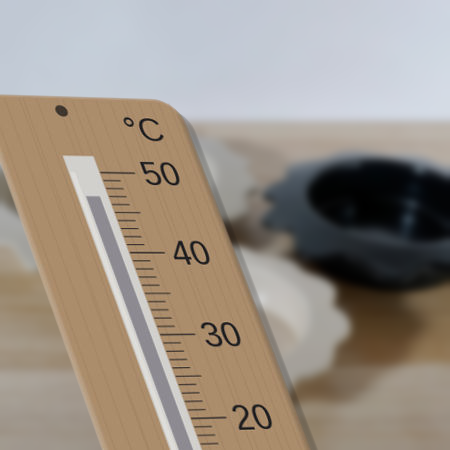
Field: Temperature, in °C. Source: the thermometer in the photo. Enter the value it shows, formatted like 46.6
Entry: 47
